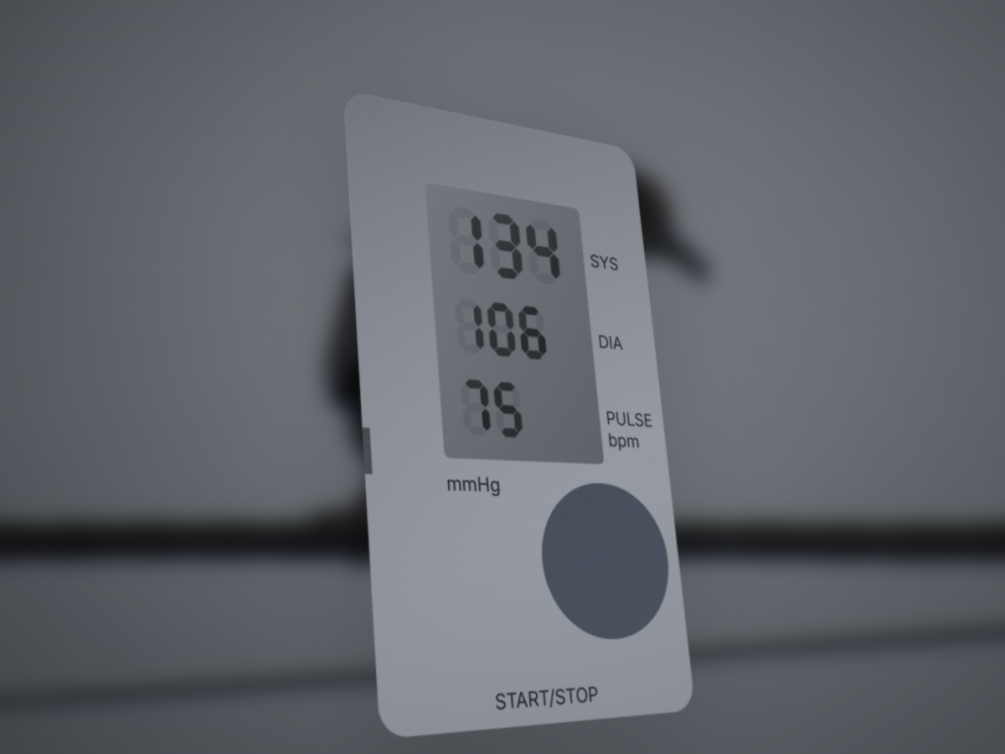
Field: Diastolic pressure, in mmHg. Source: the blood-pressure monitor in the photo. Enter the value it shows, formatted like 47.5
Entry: 106
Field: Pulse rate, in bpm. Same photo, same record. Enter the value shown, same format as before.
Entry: 75
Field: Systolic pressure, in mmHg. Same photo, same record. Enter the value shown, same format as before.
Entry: 134
